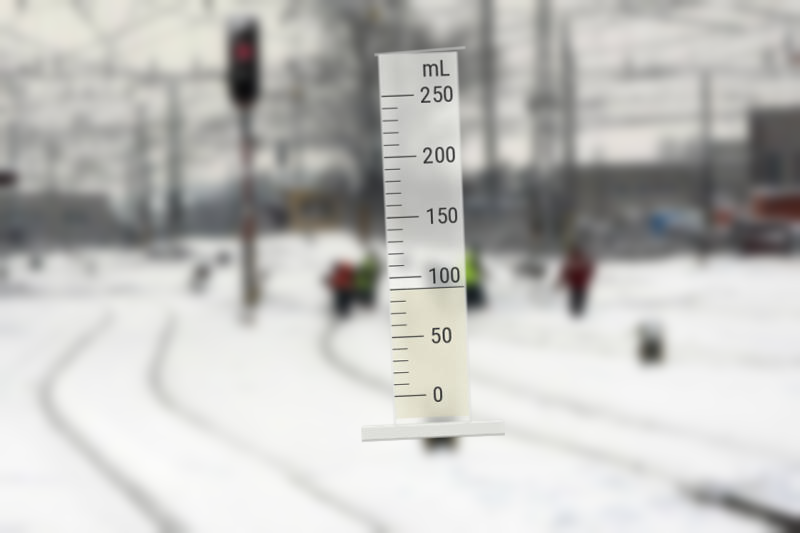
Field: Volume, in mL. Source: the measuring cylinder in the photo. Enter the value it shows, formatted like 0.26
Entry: 90
